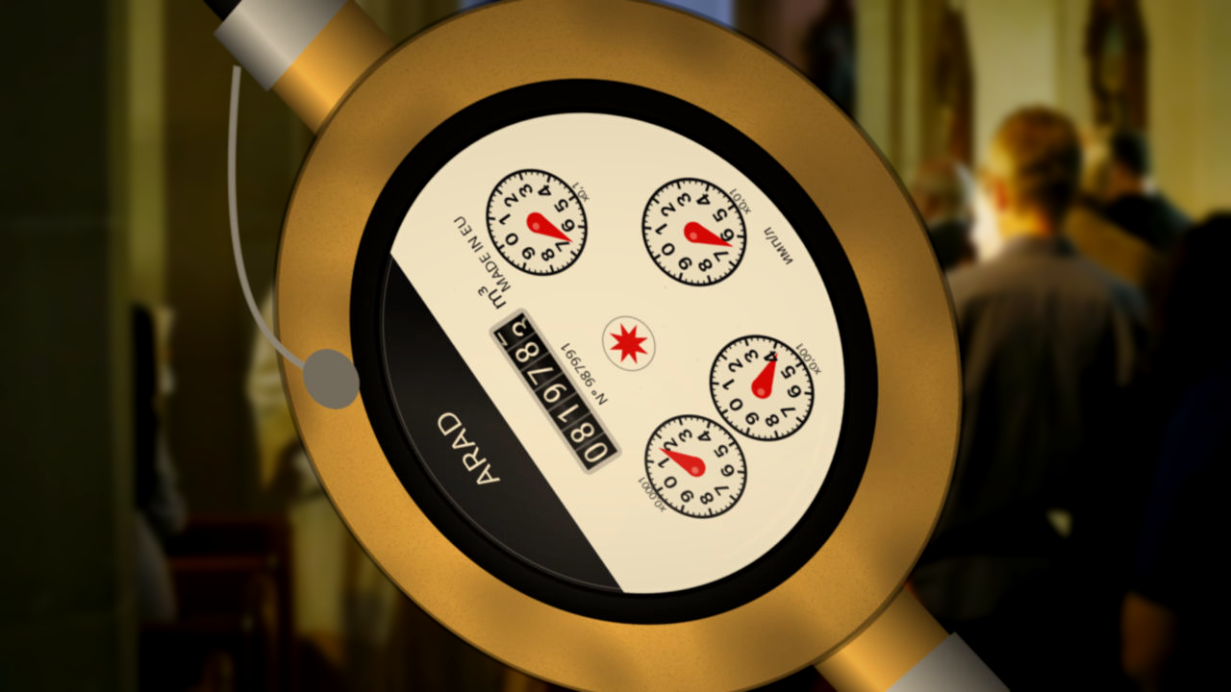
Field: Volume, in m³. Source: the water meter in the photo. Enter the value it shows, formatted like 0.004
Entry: 819782.6641
